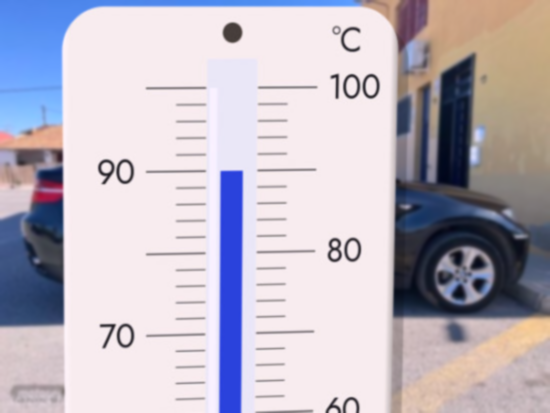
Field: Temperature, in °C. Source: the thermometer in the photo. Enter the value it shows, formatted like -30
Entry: 90
